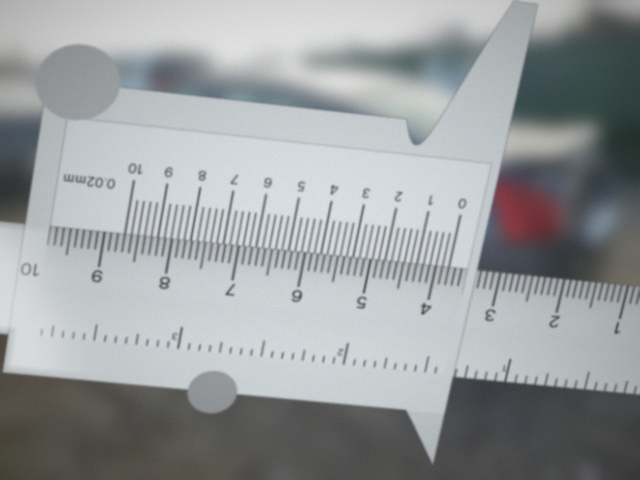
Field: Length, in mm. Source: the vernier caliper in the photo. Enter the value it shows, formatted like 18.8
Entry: 38.0
